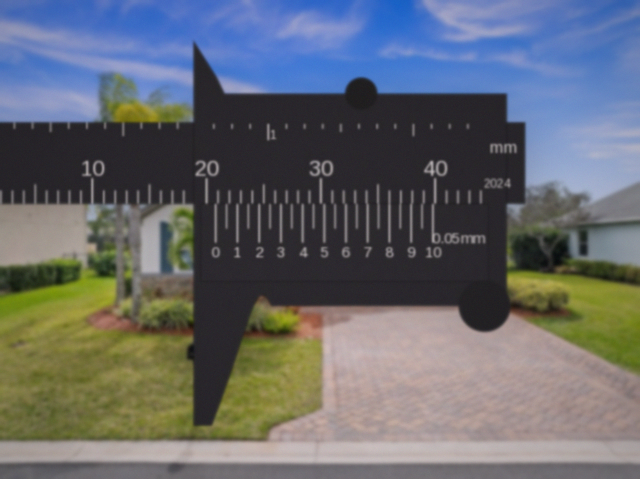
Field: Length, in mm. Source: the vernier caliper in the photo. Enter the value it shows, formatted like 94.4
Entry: 20.8
